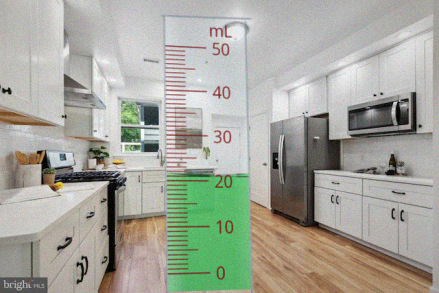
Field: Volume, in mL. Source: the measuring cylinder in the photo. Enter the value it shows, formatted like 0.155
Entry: 21
